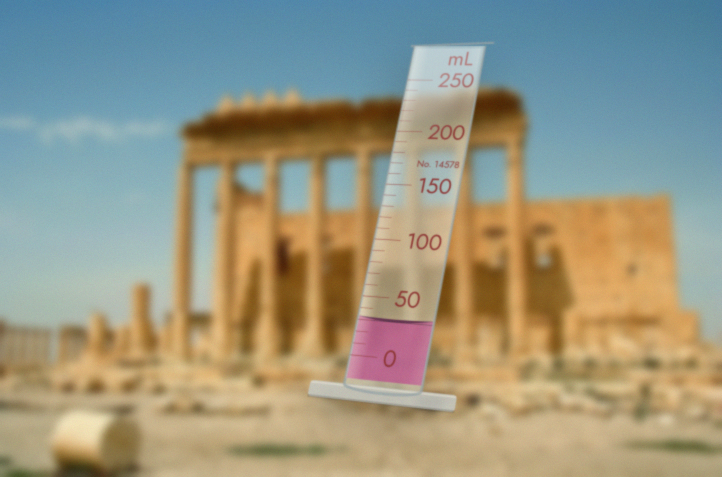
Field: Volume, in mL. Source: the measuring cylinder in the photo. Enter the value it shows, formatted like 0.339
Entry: 30
